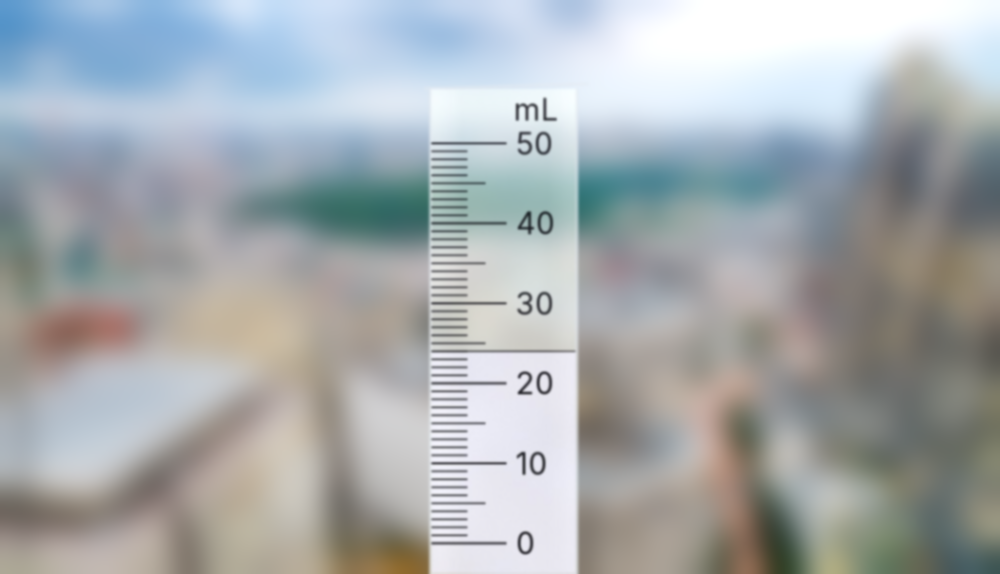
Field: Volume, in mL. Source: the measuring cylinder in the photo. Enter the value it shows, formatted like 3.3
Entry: 24
